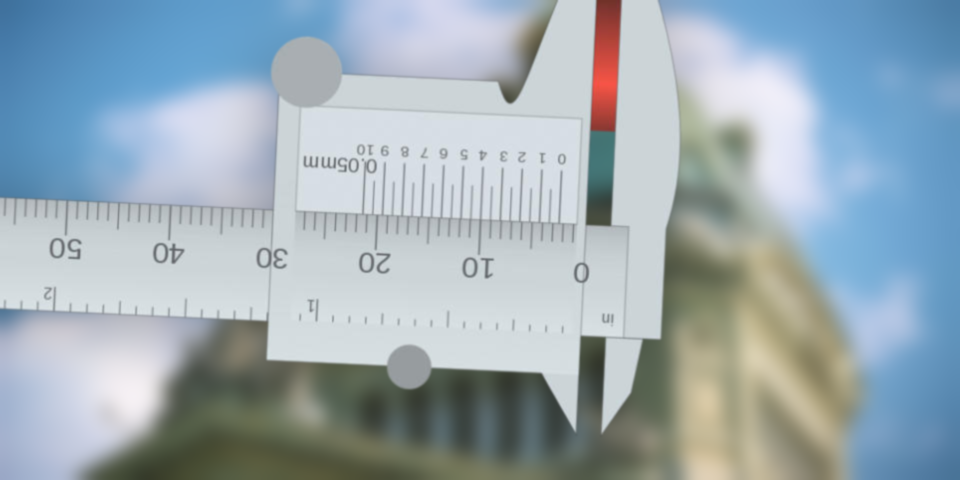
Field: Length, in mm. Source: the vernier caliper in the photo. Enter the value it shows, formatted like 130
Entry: 2.4
